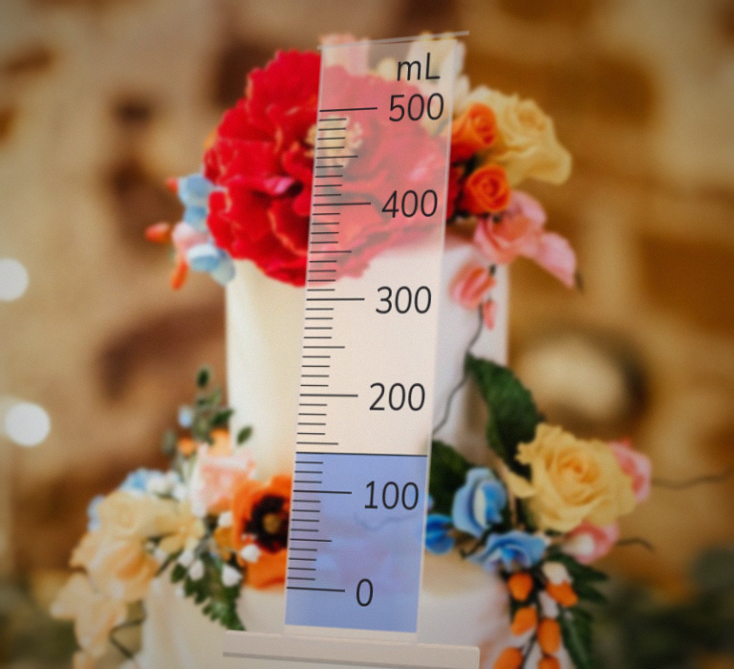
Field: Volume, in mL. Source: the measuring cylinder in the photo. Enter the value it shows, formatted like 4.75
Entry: 140
